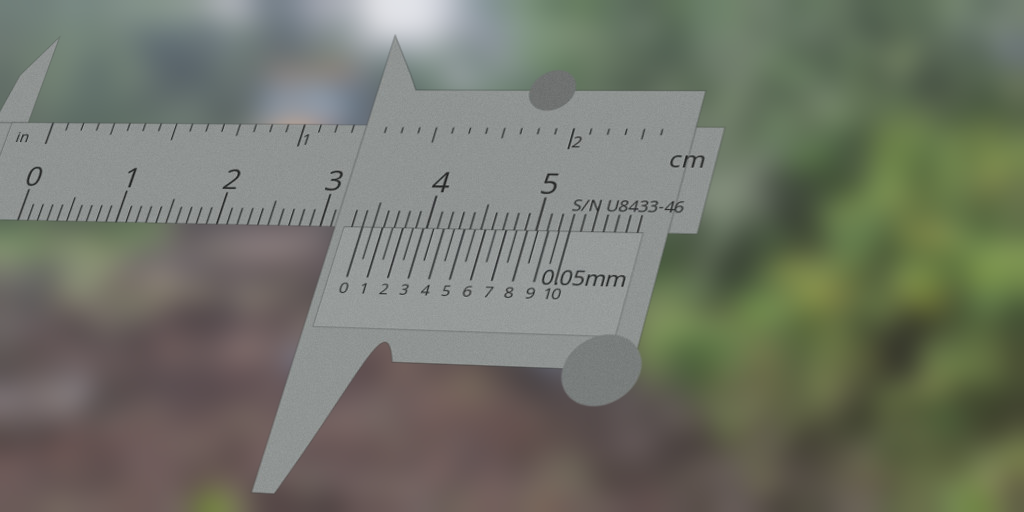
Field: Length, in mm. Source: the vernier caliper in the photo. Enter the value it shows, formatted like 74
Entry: 34.0
